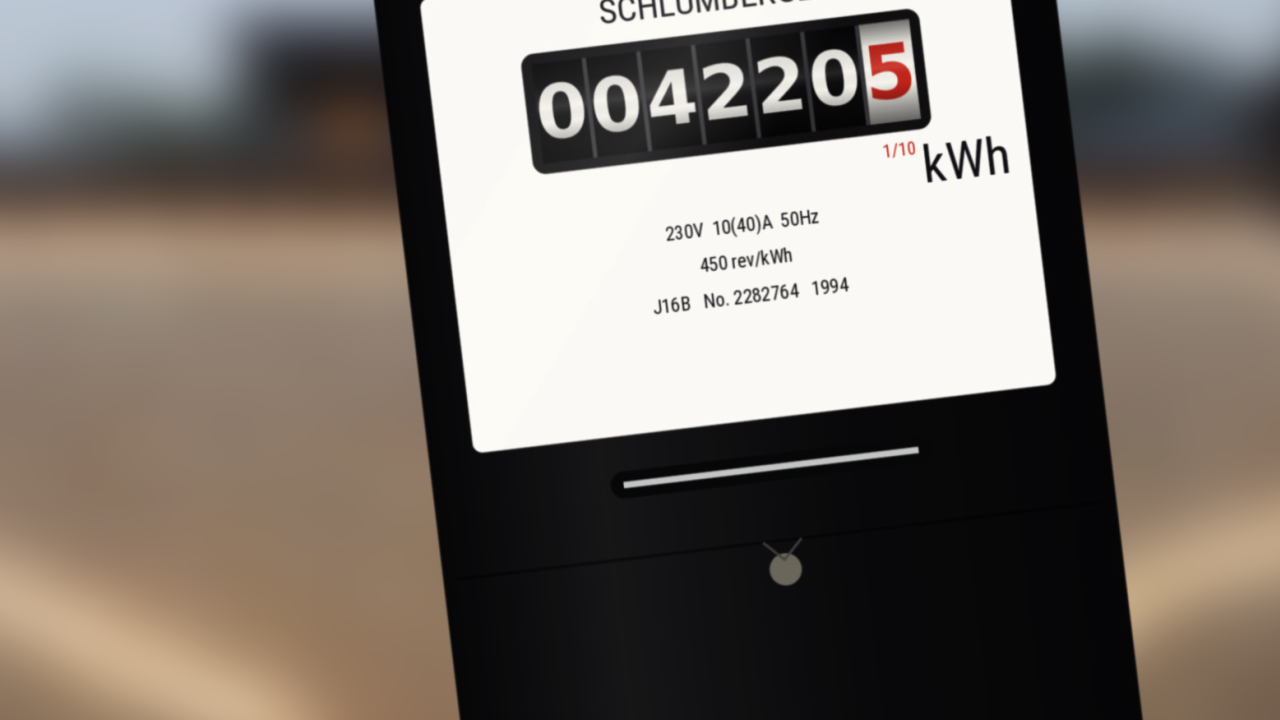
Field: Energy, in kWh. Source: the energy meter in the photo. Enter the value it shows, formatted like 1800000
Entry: 4220.5
